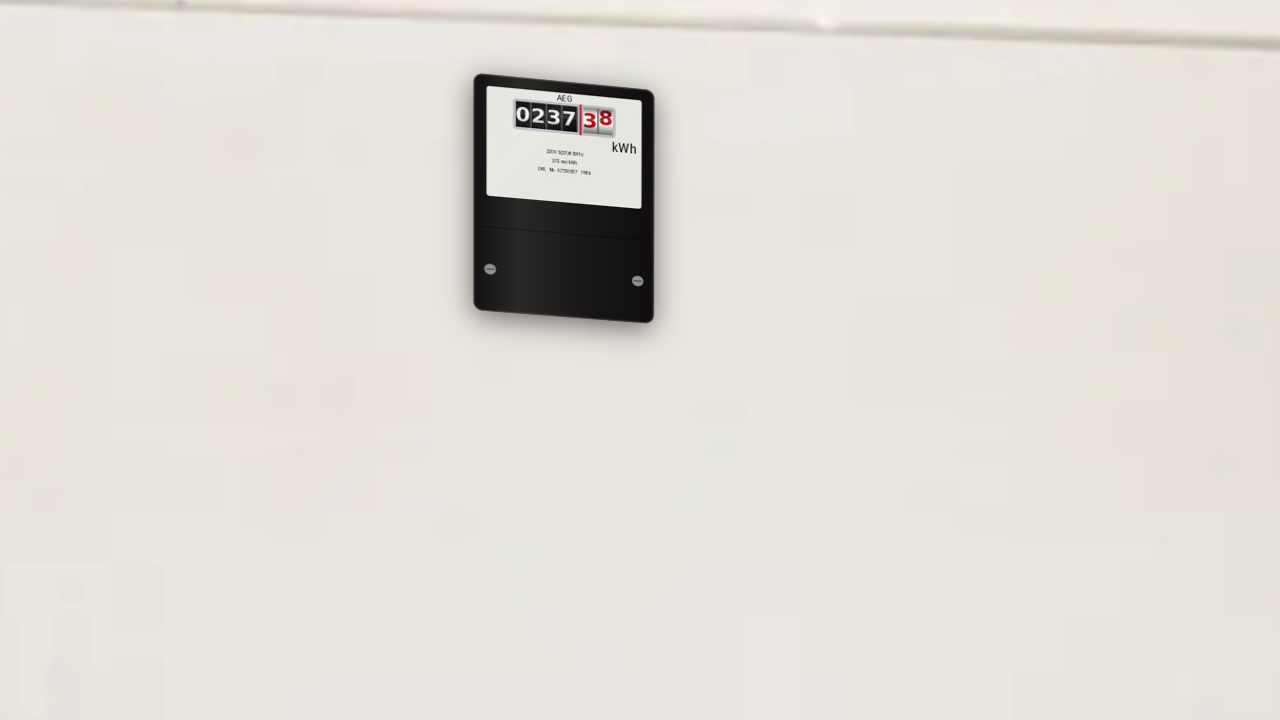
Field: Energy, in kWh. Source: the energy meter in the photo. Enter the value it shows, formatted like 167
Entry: 237.38
